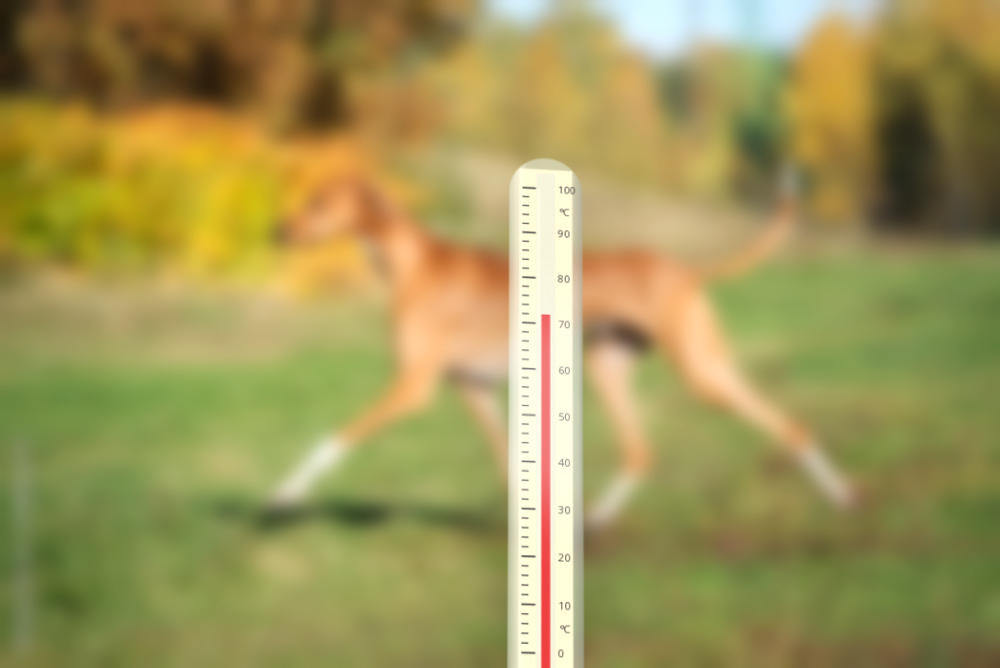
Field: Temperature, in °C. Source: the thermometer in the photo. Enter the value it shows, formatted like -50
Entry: 72
